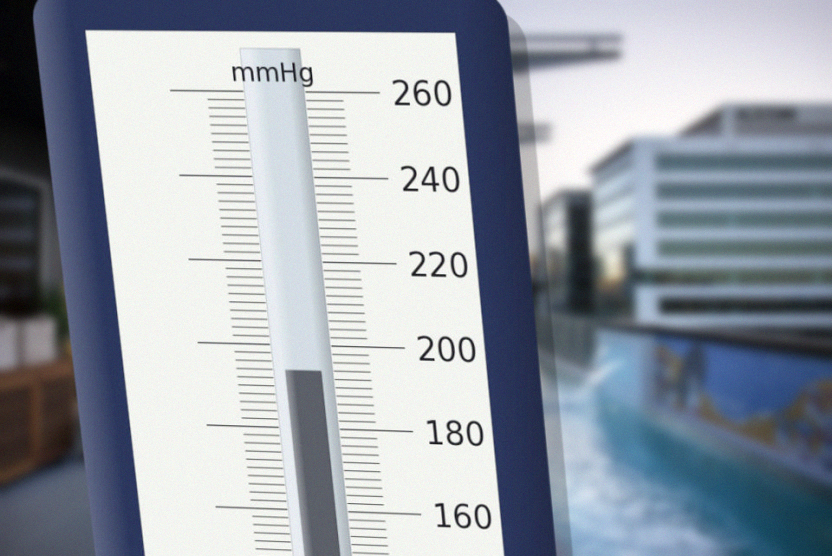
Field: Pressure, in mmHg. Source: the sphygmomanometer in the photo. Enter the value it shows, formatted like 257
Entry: 194
